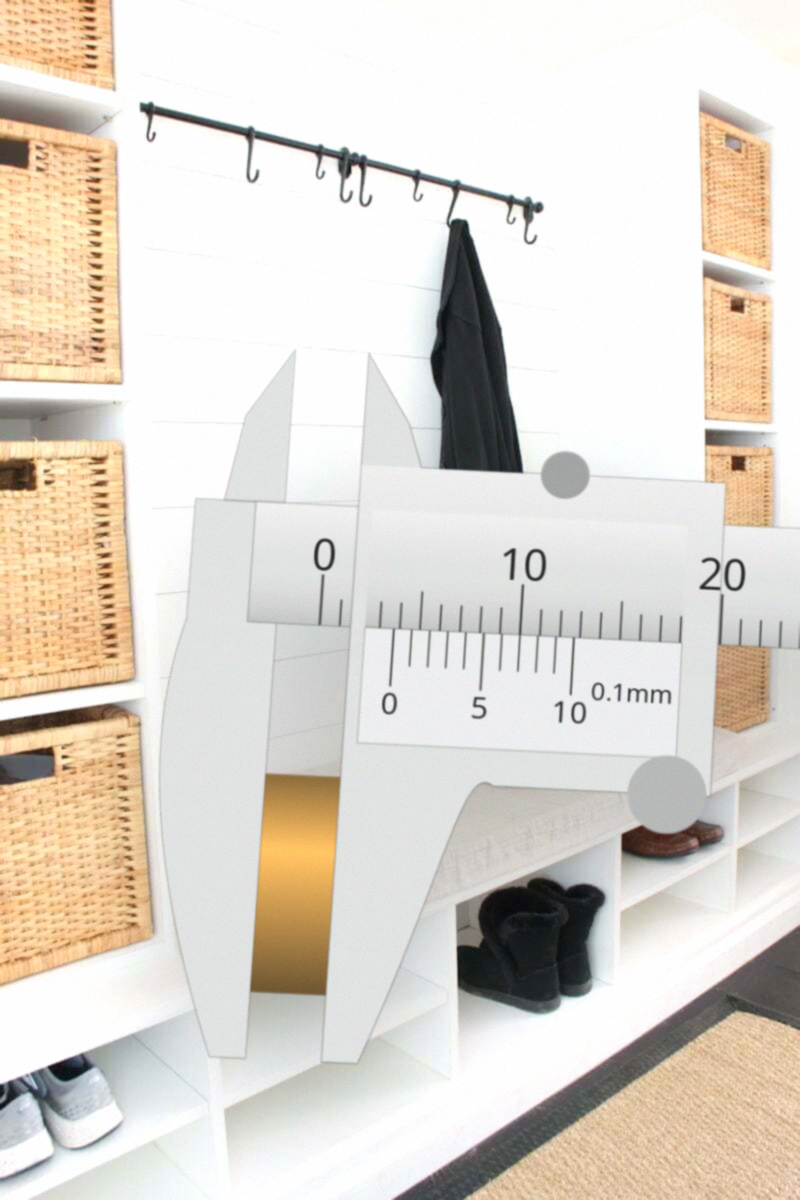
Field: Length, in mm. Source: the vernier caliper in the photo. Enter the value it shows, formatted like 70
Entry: 3.7
